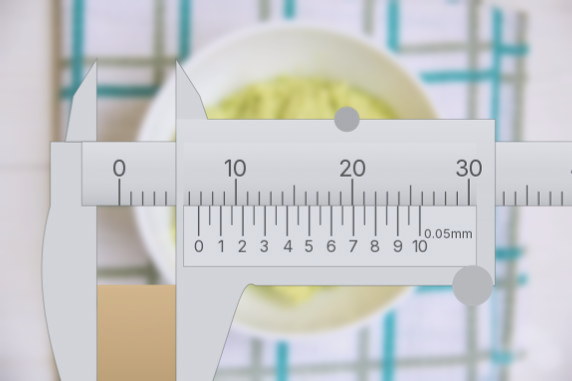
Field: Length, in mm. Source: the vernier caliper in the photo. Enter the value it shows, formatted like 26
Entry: 6.8
